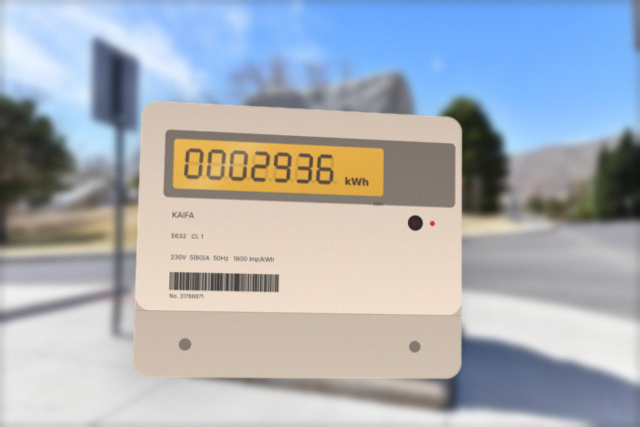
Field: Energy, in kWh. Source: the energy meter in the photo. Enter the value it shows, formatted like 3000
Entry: 2936
